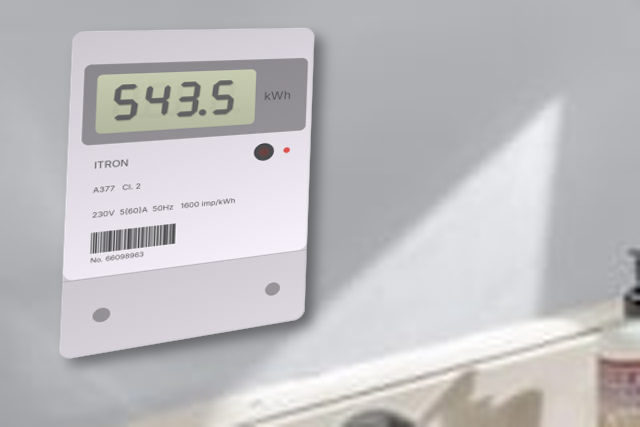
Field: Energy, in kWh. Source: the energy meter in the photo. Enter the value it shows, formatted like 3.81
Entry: 543.5
